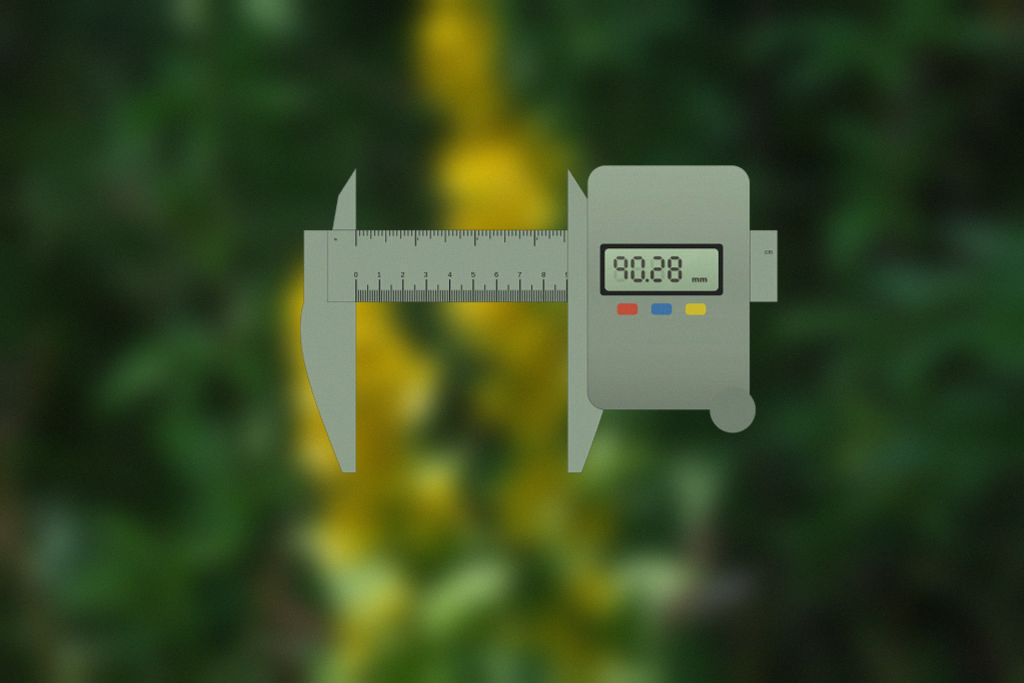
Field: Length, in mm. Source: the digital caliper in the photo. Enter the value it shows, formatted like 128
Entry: 90.28
